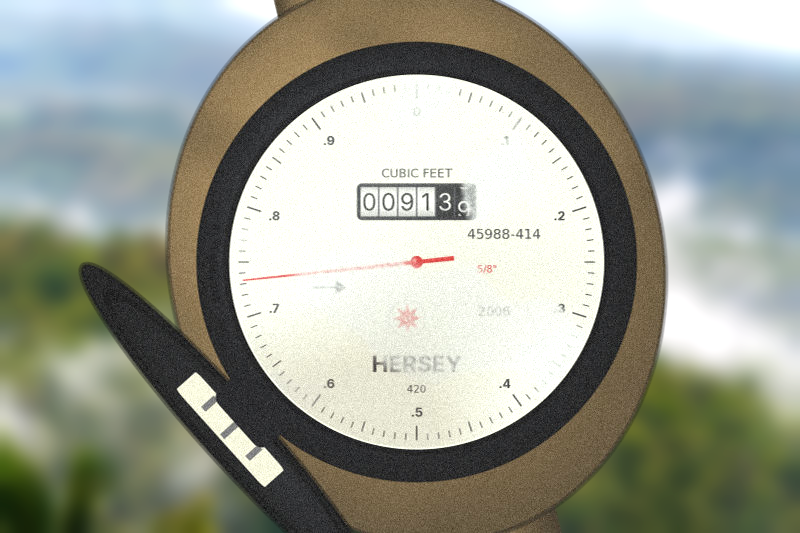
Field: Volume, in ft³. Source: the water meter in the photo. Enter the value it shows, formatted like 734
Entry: 9138.73
